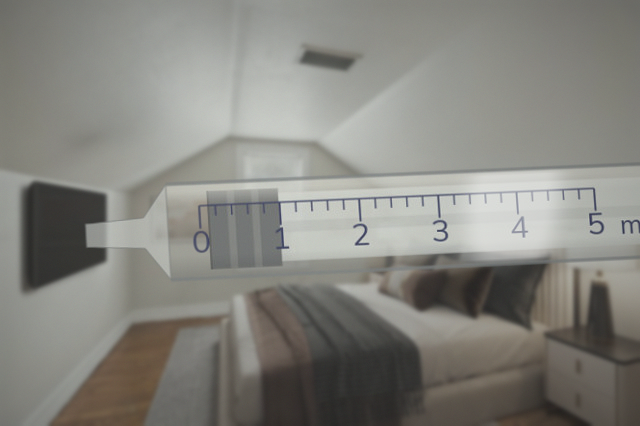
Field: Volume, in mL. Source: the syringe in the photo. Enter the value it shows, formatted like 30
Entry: 0.1
